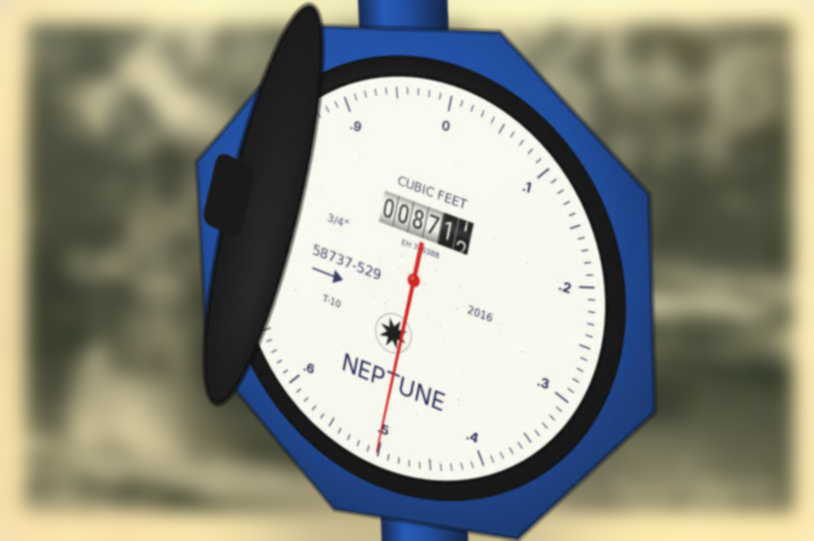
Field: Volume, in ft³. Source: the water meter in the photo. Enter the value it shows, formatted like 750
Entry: 8711.50
